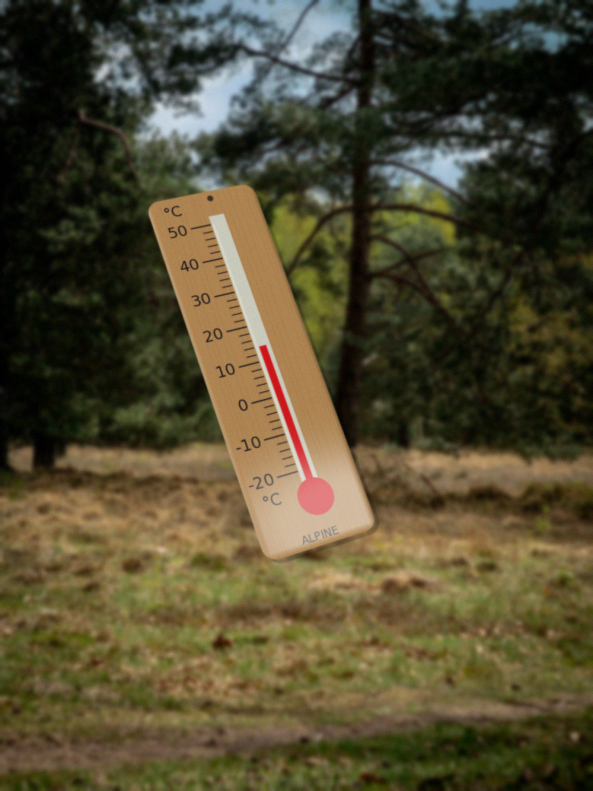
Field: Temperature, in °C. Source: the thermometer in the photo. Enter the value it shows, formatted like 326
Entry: 14
